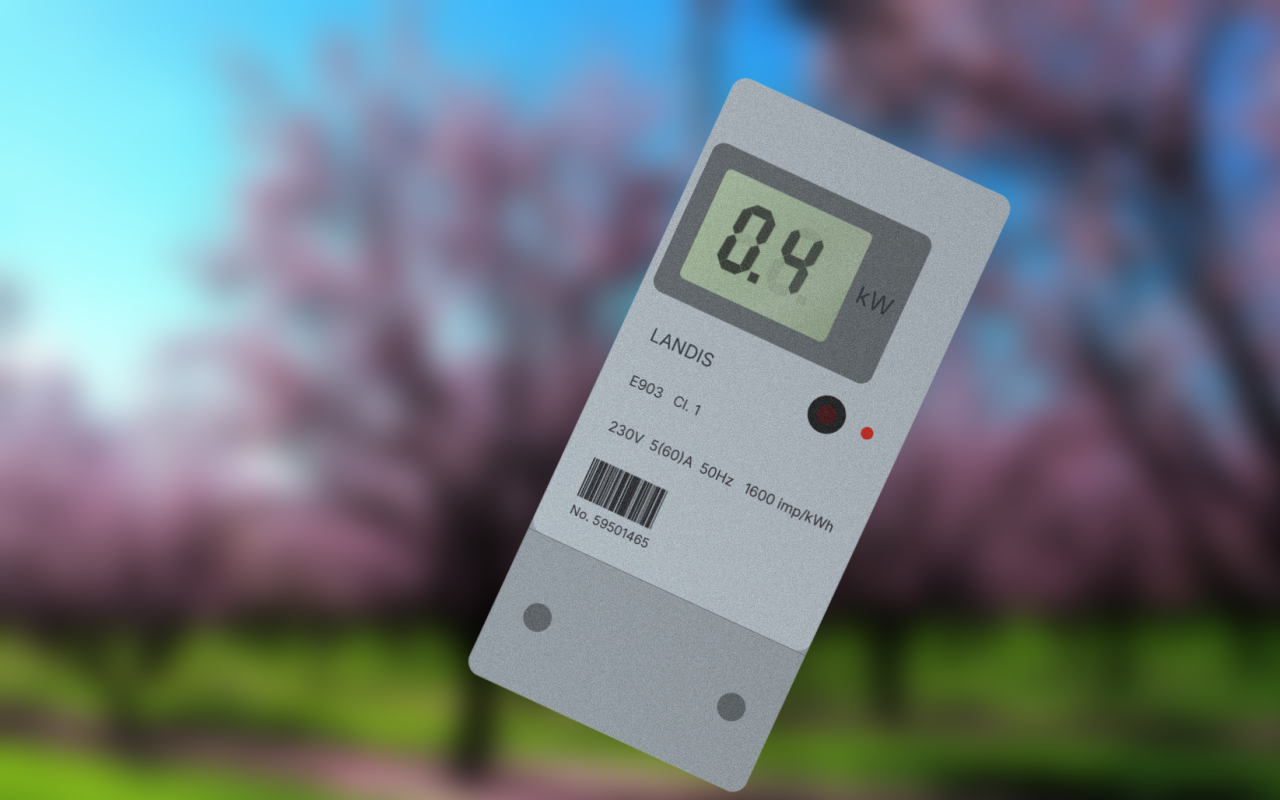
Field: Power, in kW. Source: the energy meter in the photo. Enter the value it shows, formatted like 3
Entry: 0.4
